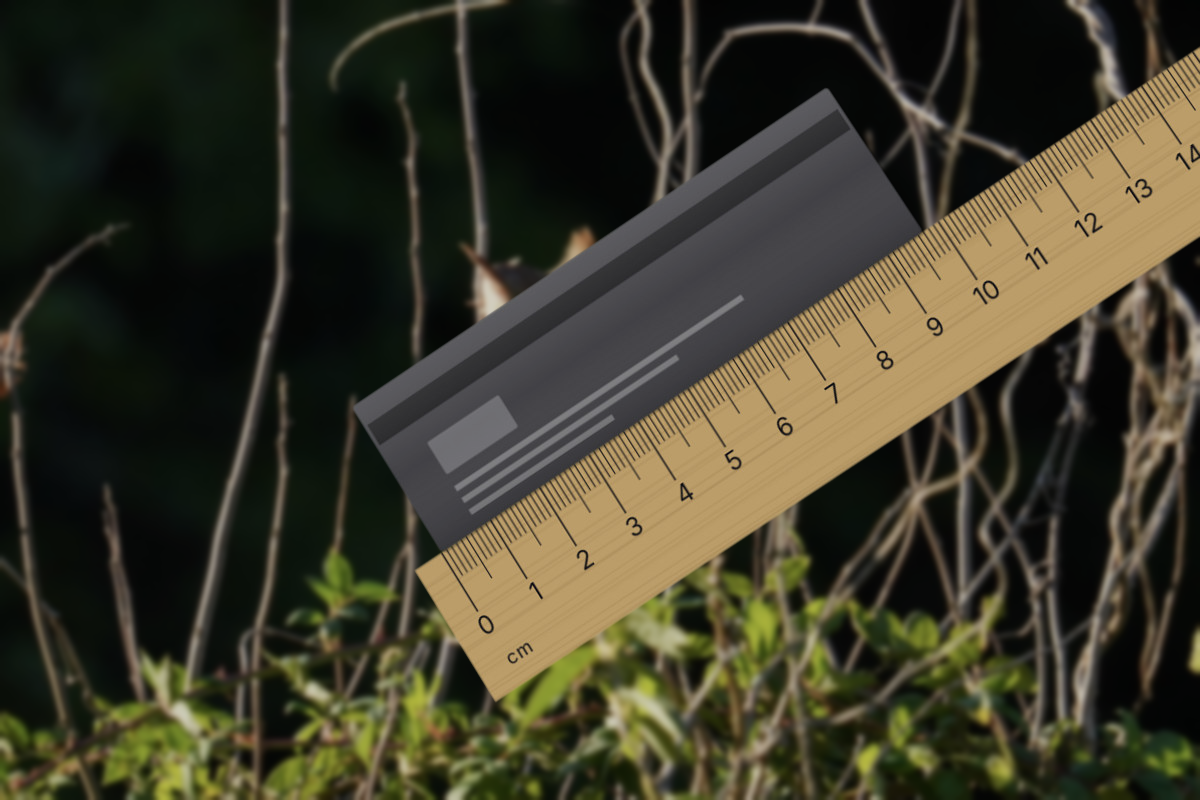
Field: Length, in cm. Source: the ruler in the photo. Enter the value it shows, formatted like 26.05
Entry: 9.7
